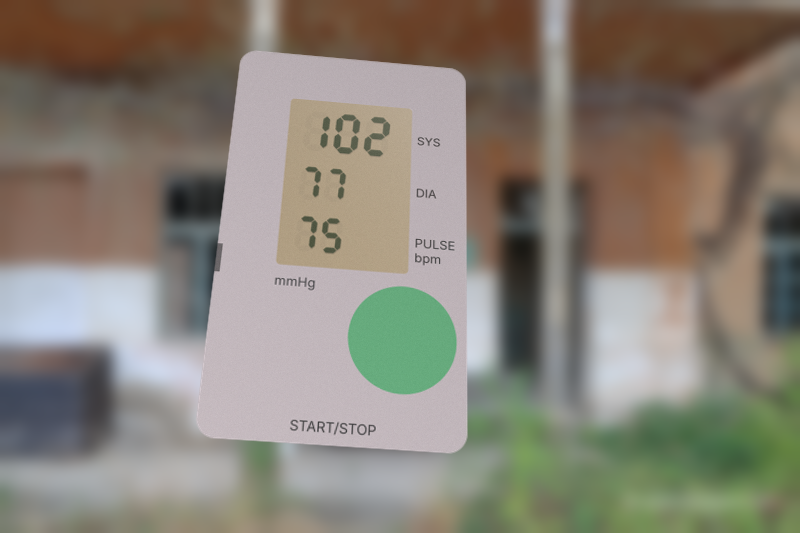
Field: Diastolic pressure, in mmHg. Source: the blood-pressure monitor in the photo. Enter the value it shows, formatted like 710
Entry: 77
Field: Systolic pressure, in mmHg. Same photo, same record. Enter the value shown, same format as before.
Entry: 102
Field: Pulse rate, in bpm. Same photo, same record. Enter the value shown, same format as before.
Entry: 75
